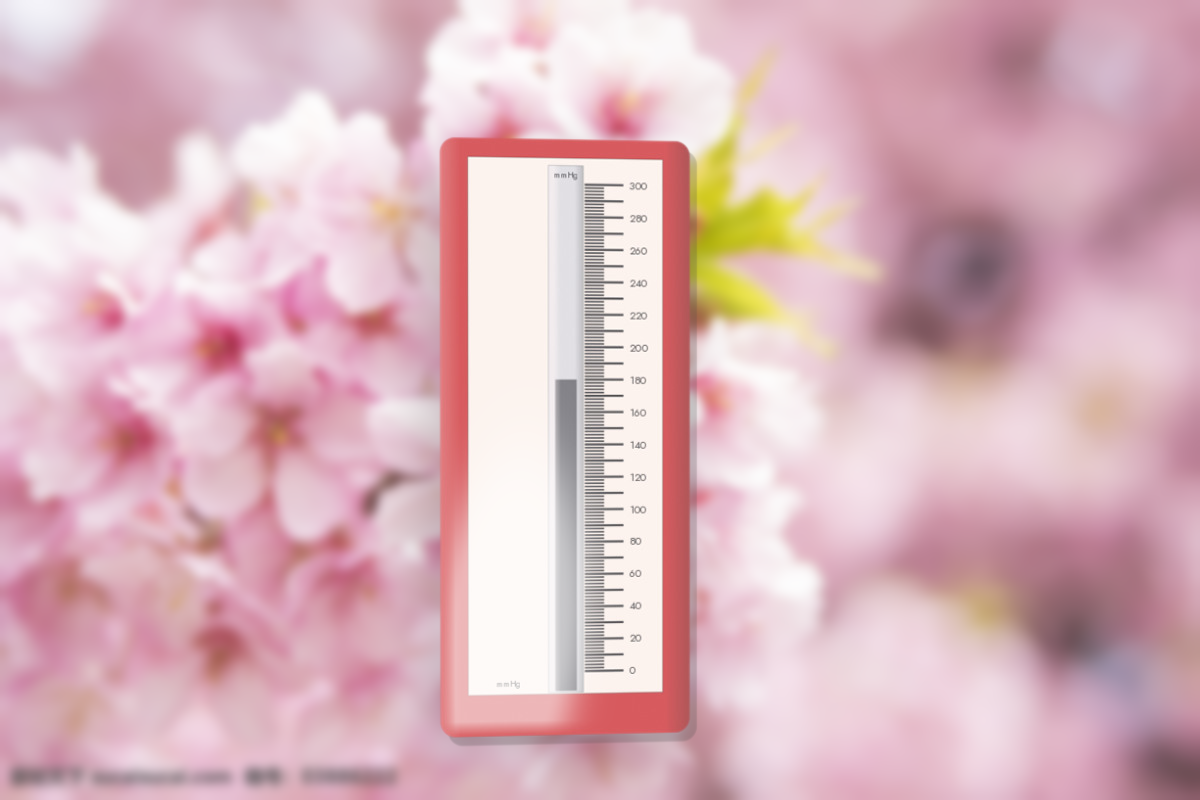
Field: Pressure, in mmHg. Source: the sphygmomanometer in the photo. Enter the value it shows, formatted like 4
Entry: 180
